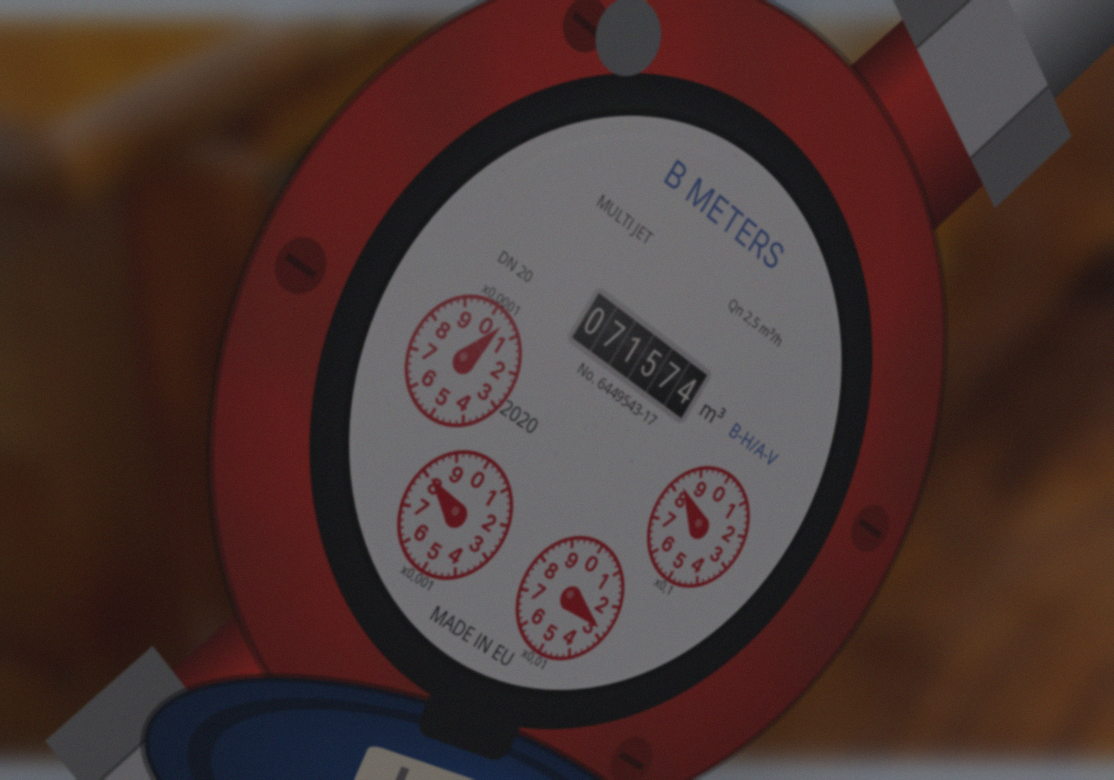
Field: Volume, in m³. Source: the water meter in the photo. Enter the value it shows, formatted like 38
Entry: 71574.8280
